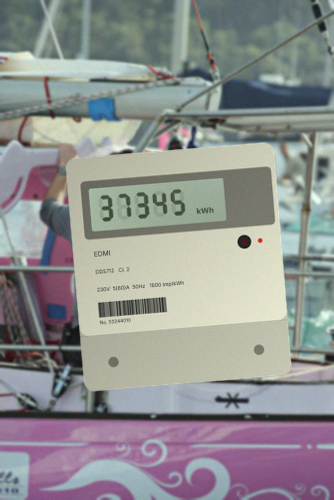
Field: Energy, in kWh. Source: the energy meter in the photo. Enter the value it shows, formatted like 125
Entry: 37345
